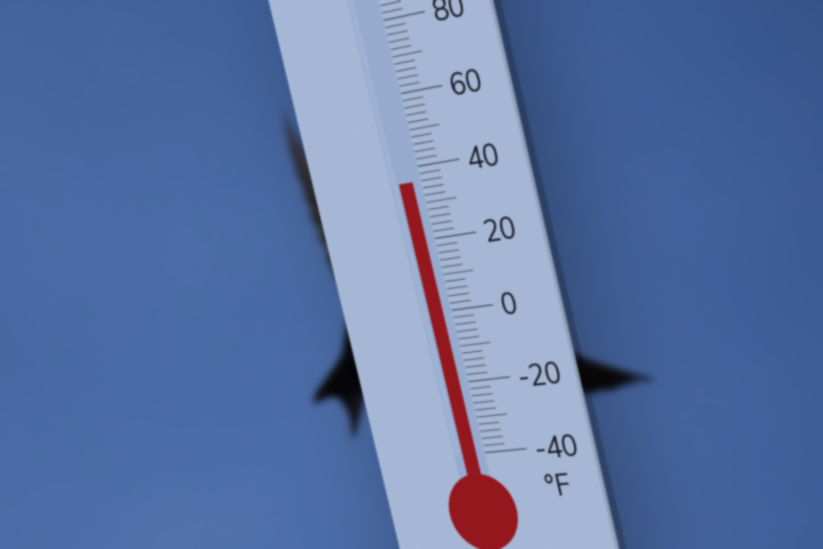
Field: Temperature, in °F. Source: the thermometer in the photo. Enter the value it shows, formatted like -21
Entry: 36
